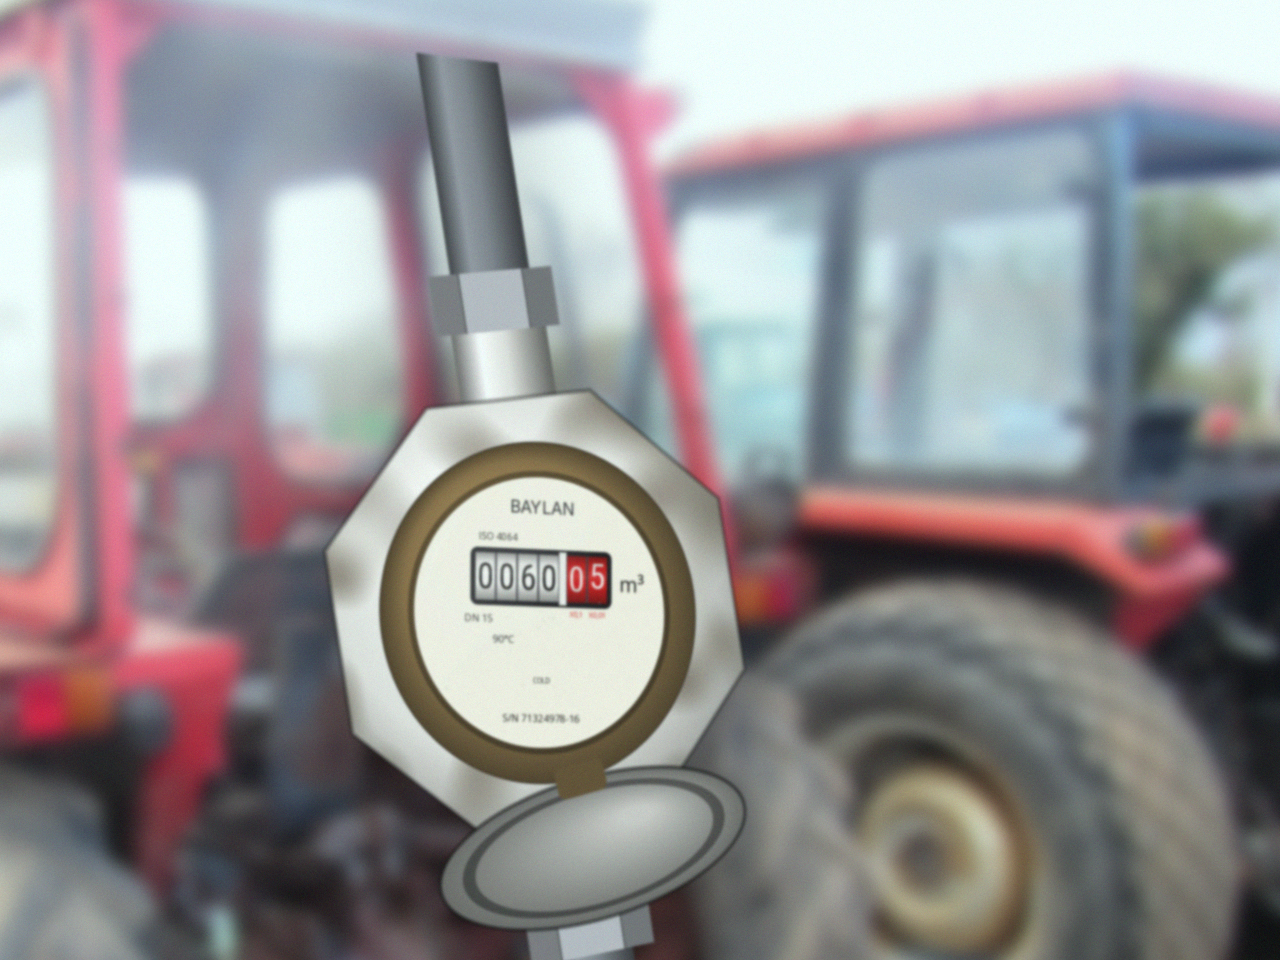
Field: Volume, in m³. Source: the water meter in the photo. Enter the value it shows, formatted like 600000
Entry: 60.05
